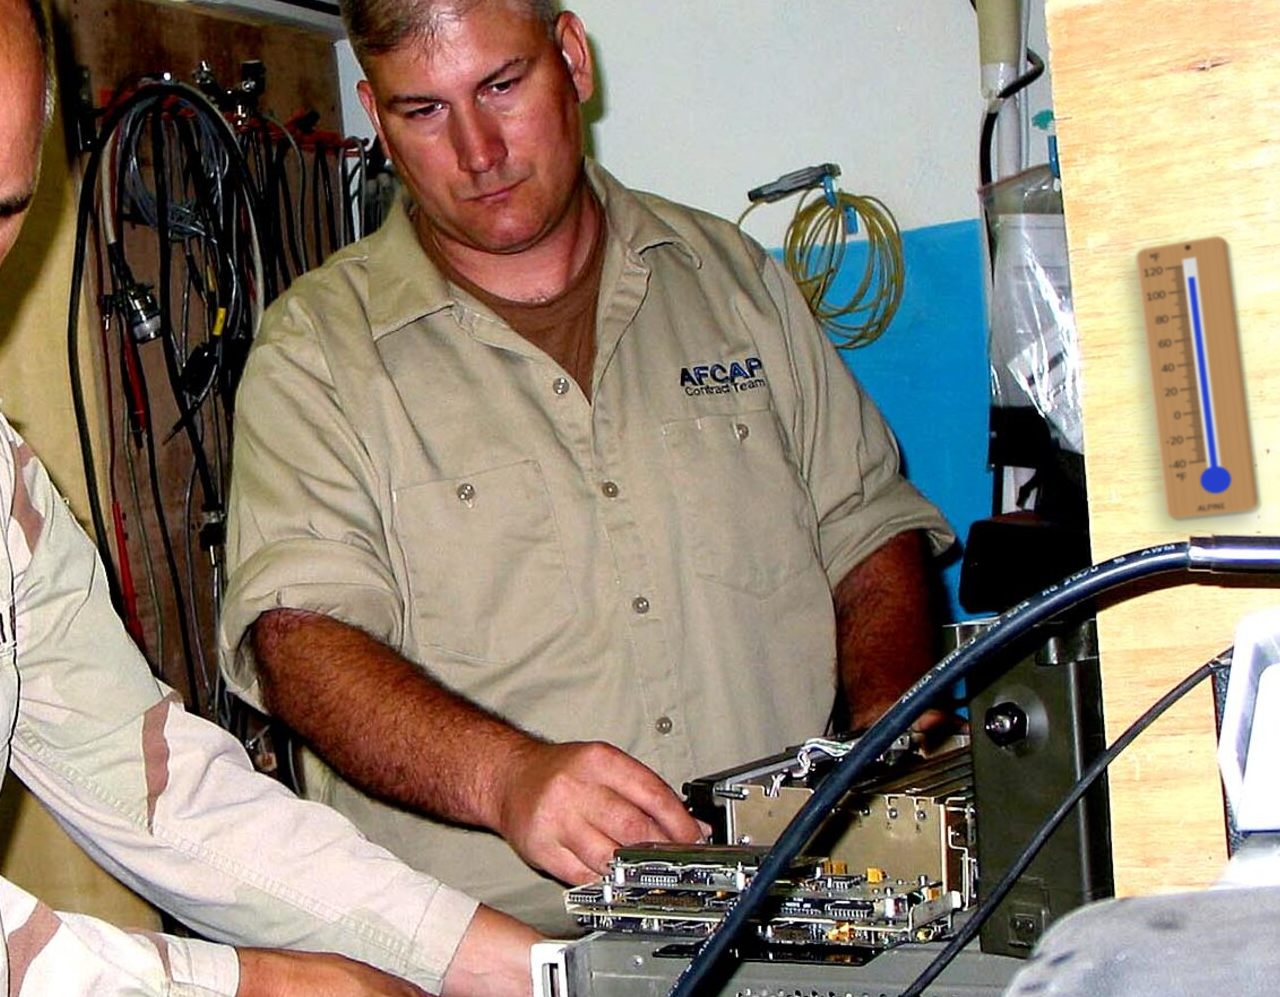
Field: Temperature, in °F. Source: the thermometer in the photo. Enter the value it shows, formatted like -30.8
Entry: 110
